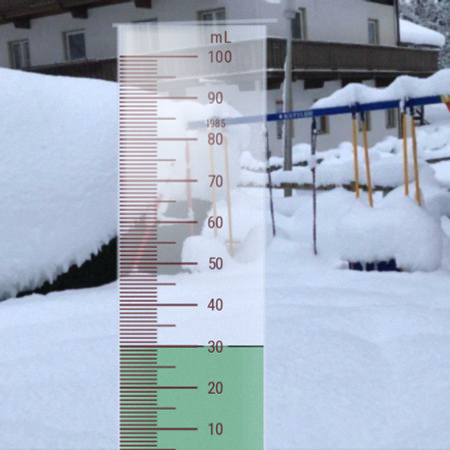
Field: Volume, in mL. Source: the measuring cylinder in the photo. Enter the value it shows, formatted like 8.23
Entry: 30
